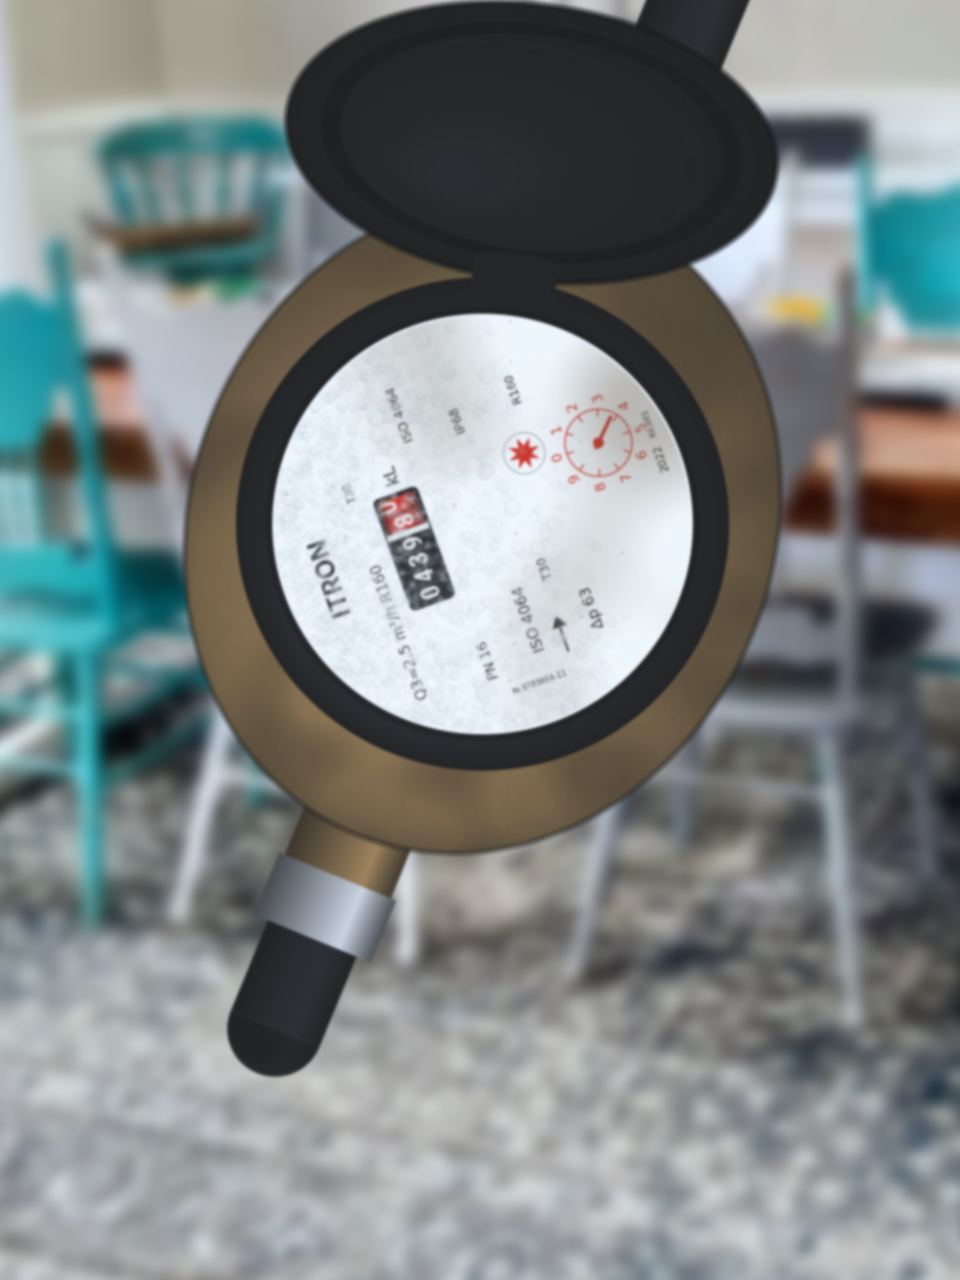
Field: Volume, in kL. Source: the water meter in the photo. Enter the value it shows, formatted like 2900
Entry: 439.803
